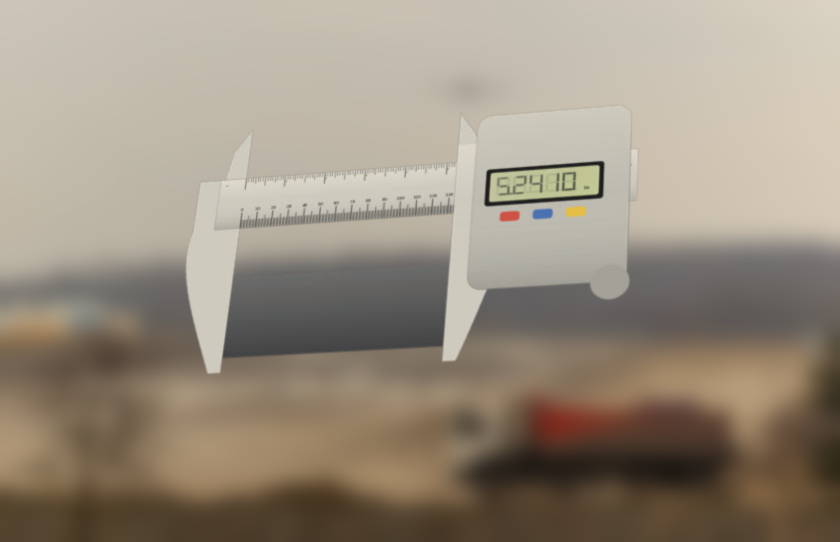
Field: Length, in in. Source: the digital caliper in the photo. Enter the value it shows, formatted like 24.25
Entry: 5.2410
